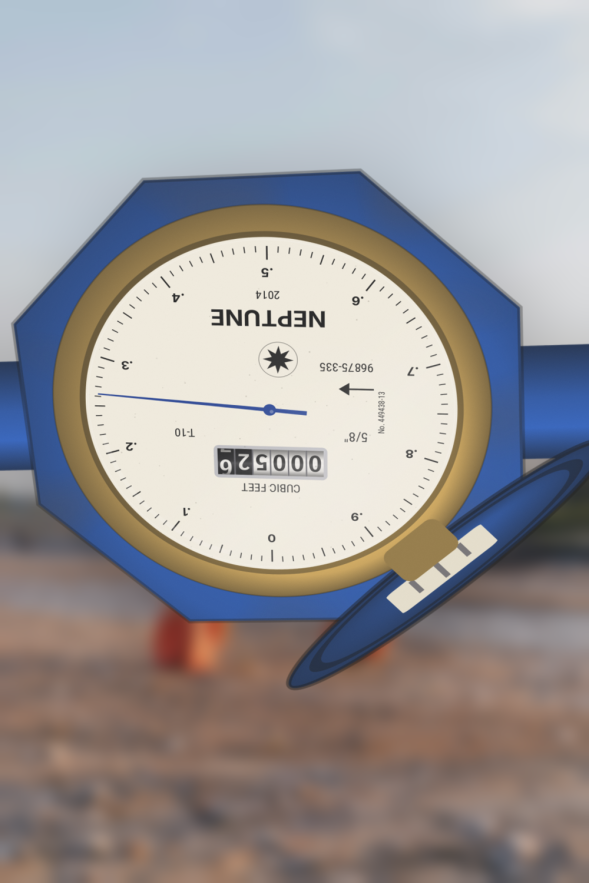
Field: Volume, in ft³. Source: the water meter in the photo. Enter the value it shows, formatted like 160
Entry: 526.26
